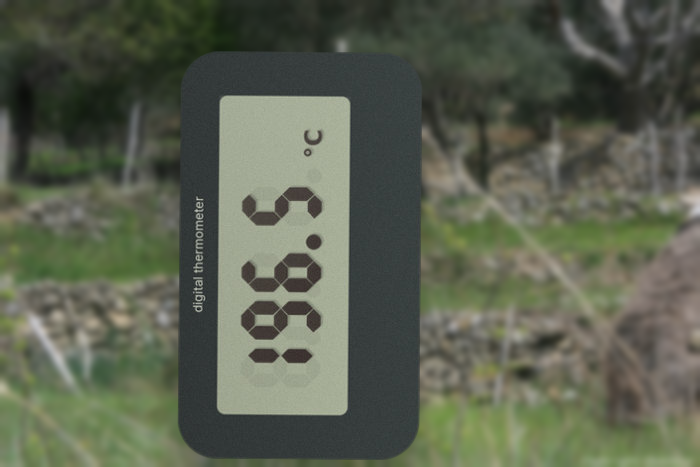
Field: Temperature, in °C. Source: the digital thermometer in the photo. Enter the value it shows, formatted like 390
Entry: 196.5
